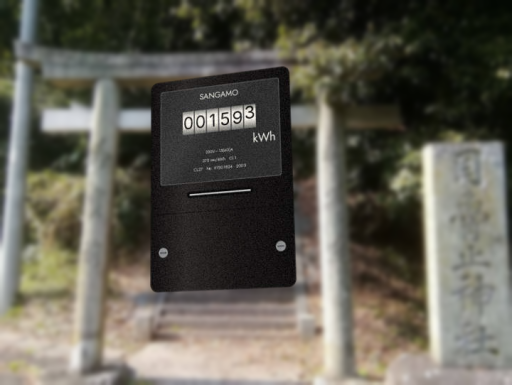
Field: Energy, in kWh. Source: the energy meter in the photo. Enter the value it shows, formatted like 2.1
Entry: 1593
